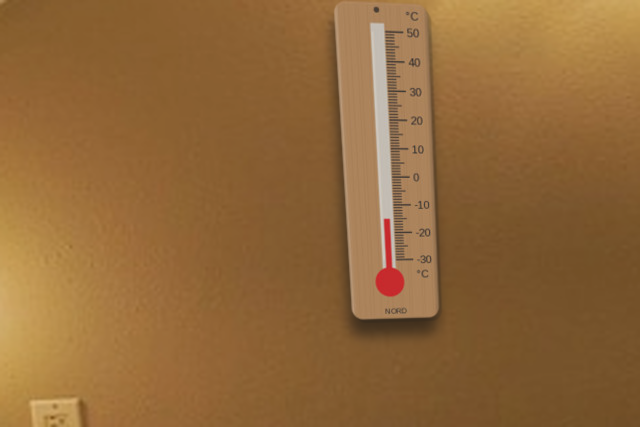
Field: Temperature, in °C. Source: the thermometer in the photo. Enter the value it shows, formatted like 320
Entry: -15
